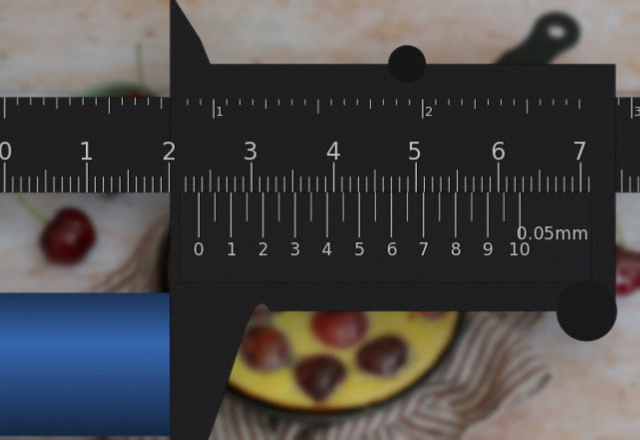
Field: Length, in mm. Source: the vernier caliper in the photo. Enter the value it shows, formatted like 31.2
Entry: 23.6
